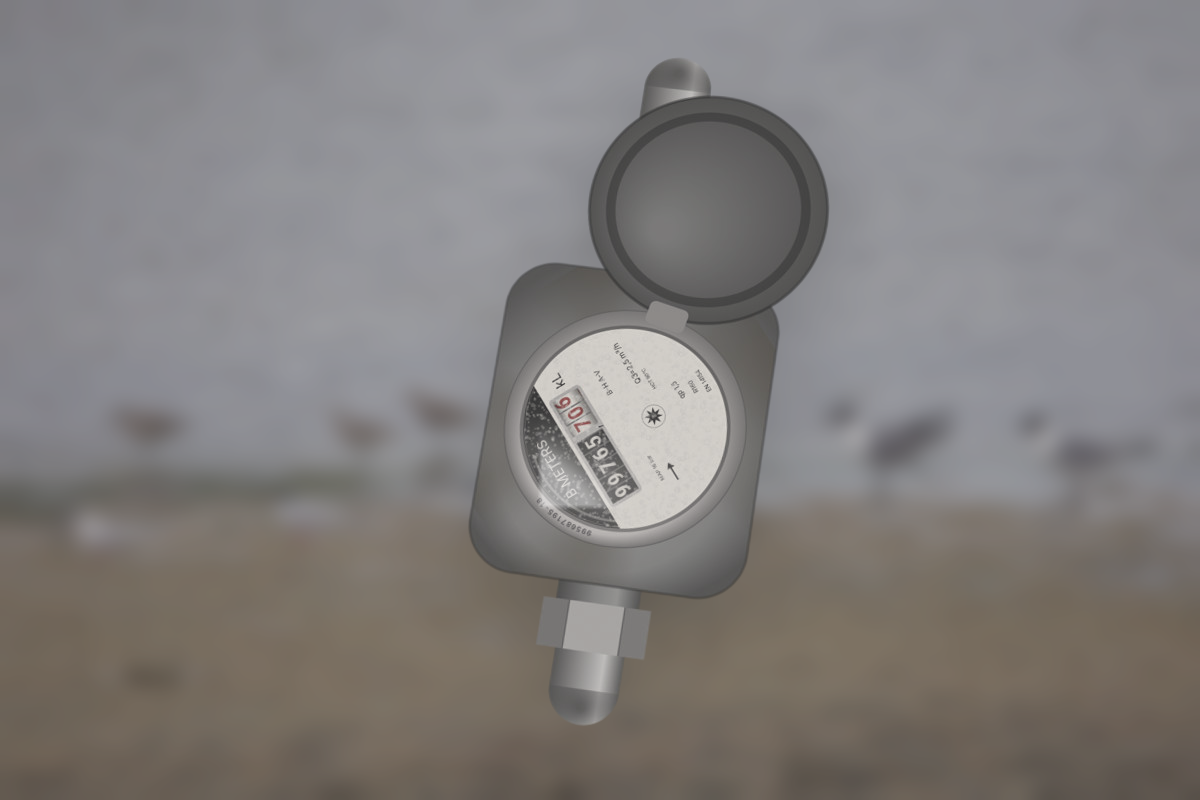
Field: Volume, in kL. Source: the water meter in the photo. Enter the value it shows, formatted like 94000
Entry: 99765.706
